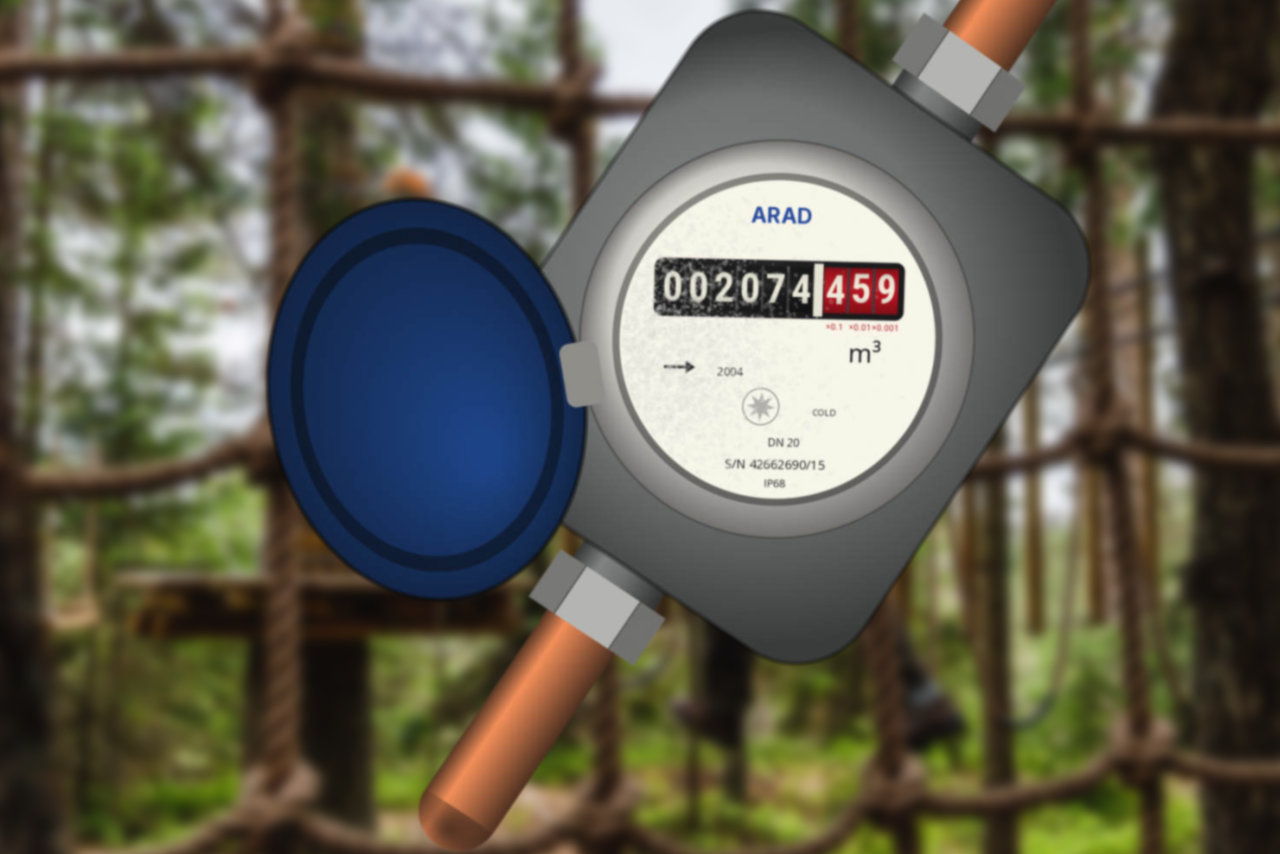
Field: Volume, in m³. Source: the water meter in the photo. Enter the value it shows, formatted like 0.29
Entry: 2074.459
